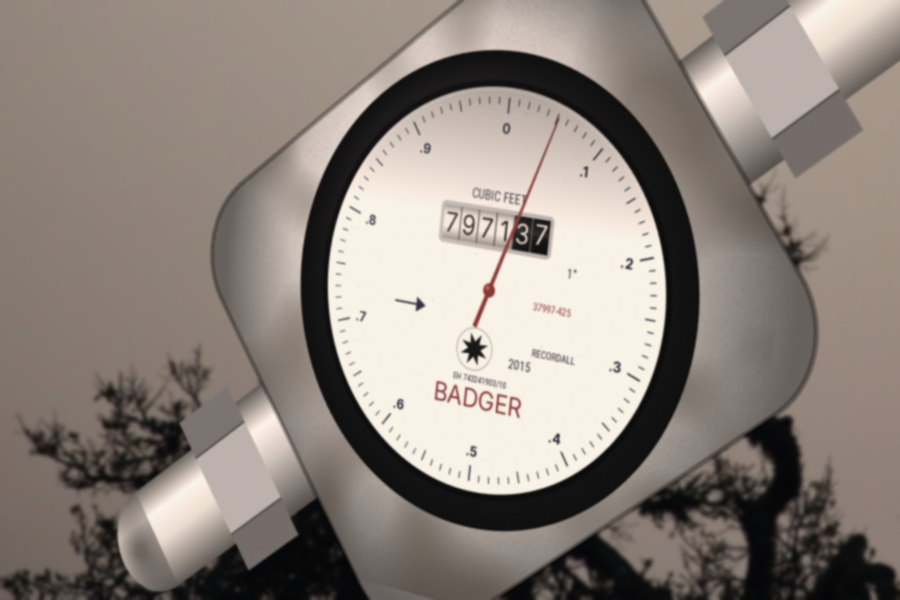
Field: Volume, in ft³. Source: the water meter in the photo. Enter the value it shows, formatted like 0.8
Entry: 797137.05
